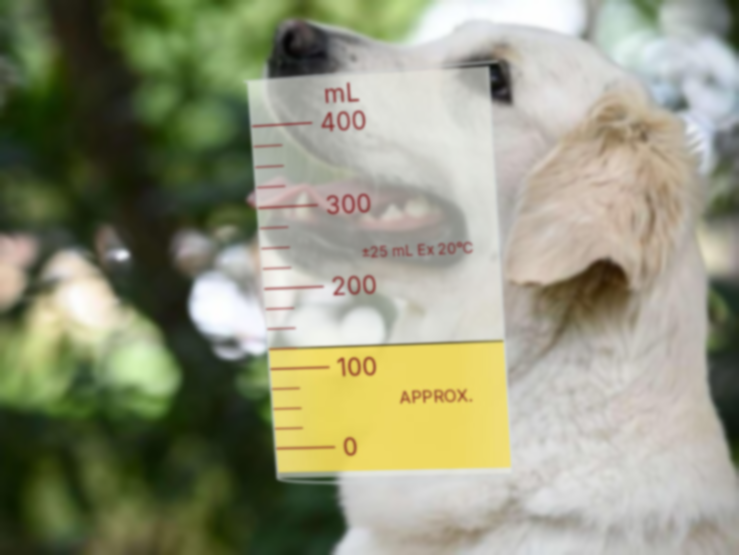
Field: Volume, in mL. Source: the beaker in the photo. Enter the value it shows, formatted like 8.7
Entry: 125
